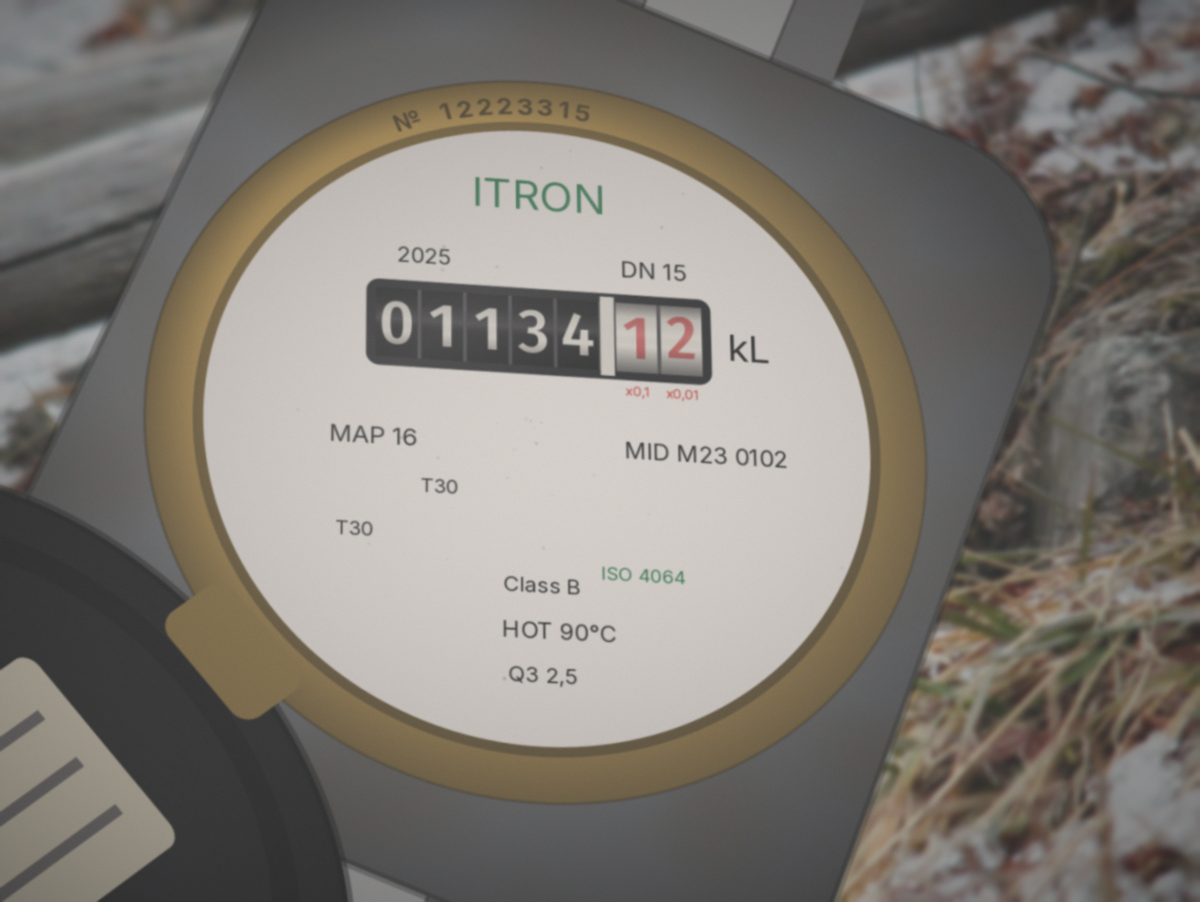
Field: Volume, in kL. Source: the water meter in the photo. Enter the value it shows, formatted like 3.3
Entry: 1134.12
